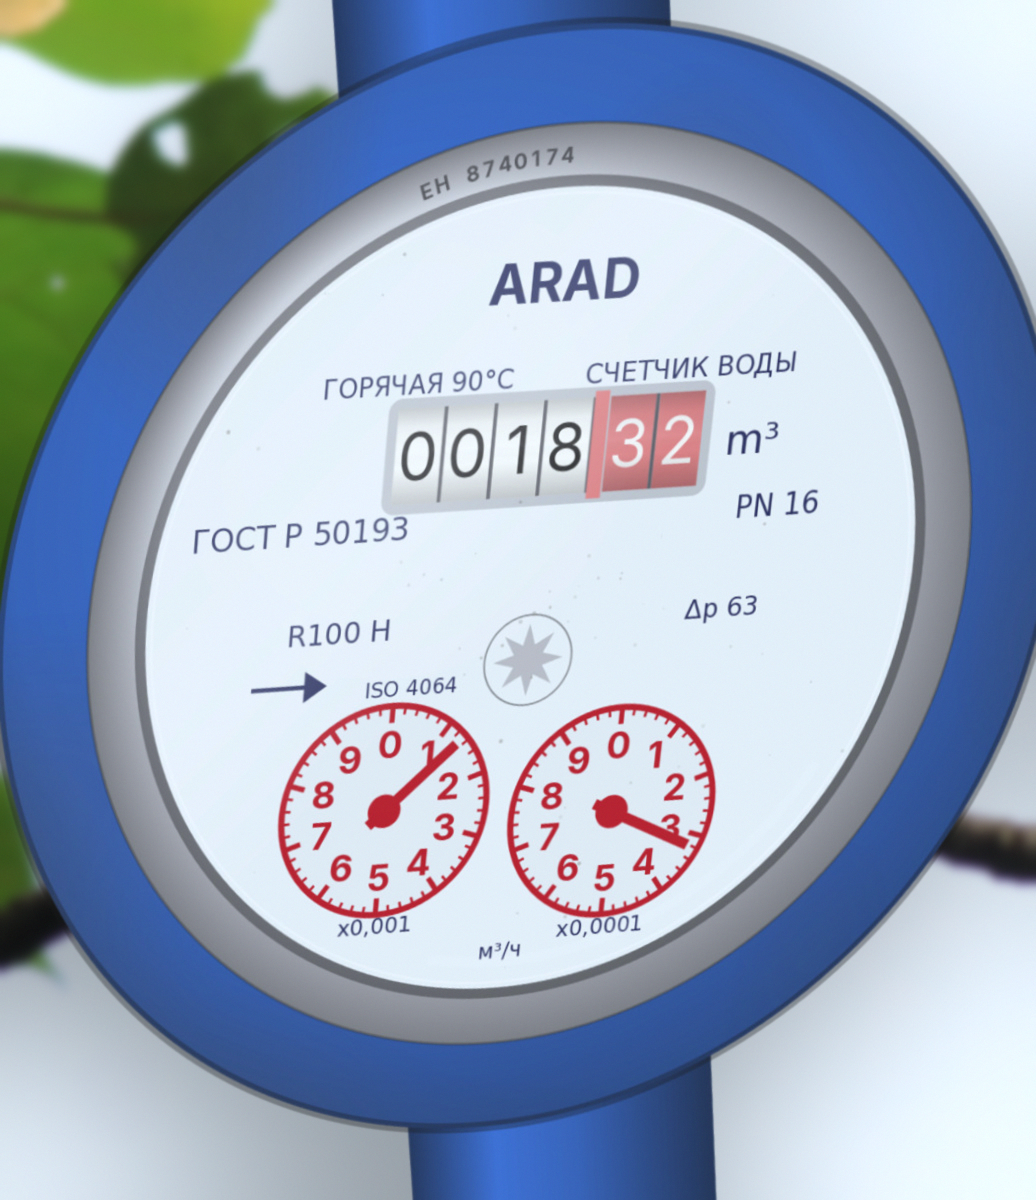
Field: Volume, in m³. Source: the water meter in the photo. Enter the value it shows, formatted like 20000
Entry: 18.3213
